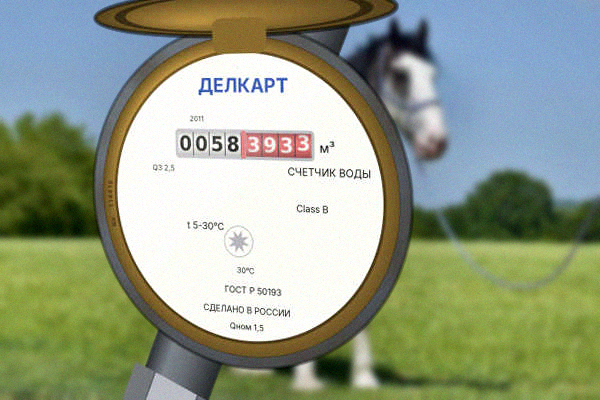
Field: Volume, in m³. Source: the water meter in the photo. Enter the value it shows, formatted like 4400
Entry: 58.3933
